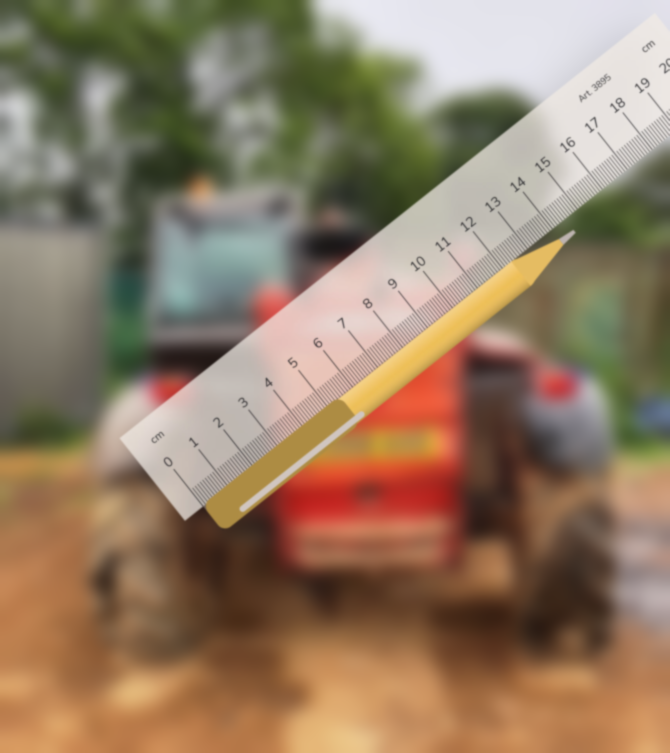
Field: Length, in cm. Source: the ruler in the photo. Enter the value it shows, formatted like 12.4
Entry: 14.5
